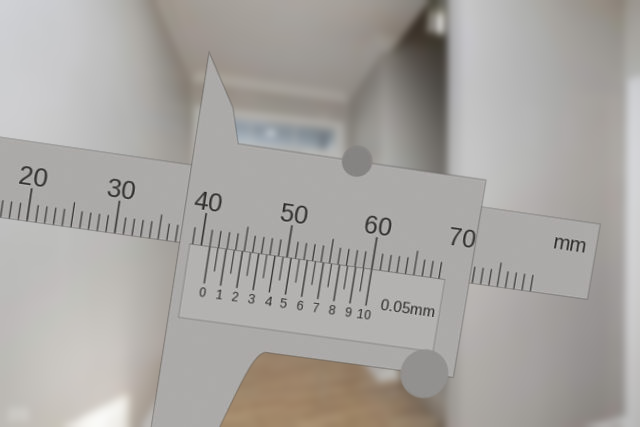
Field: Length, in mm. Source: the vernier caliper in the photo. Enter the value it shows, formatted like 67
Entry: 41.0
